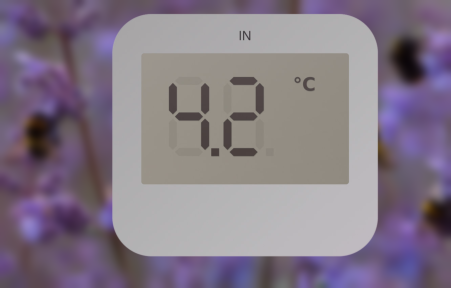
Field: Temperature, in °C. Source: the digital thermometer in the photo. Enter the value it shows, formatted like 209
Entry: 4.2
